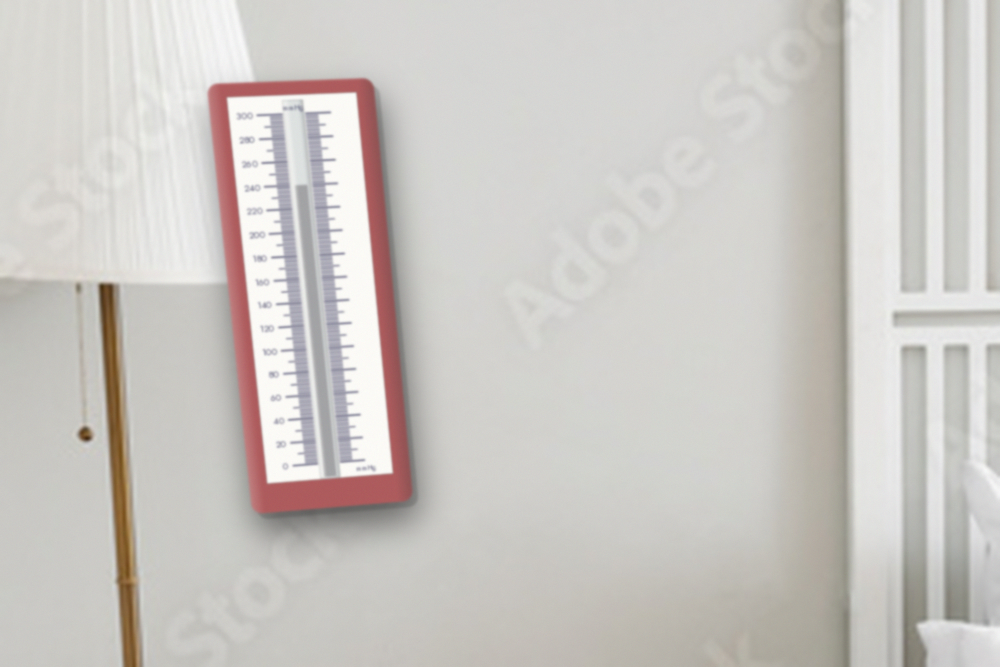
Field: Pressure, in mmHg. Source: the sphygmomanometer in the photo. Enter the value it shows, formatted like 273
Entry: 240
